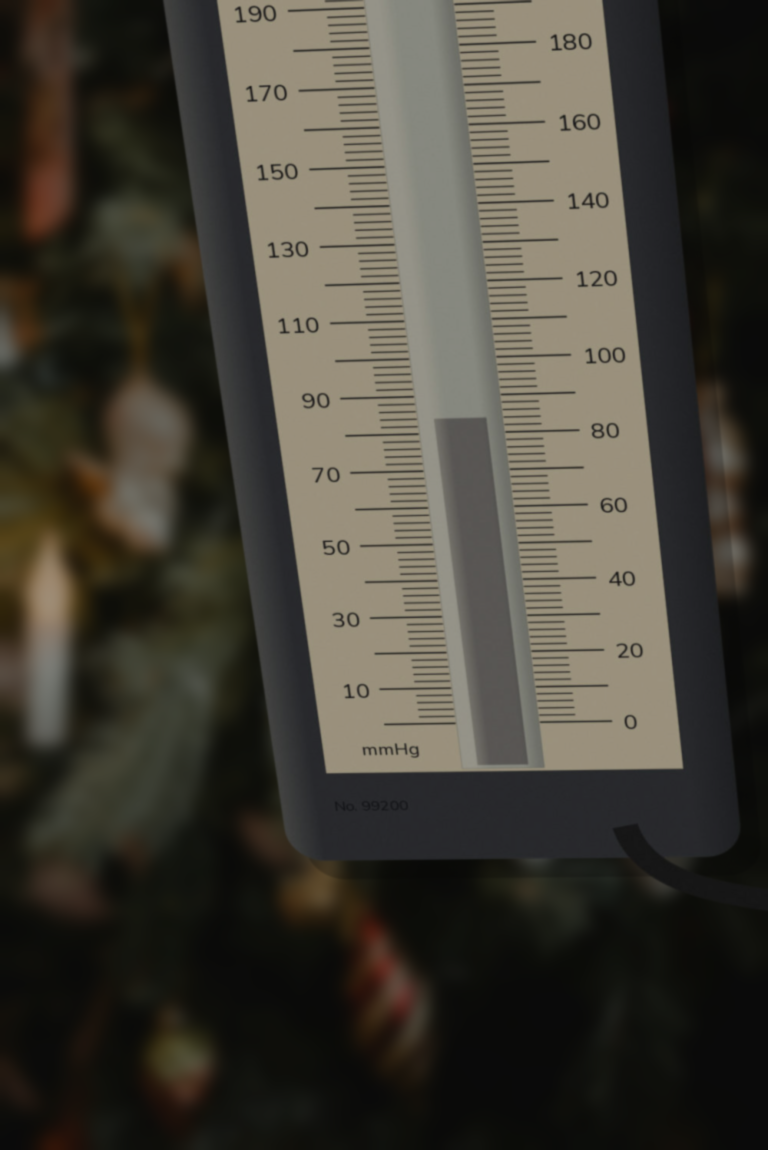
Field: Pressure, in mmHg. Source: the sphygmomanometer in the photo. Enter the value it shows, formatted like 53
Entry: 84
